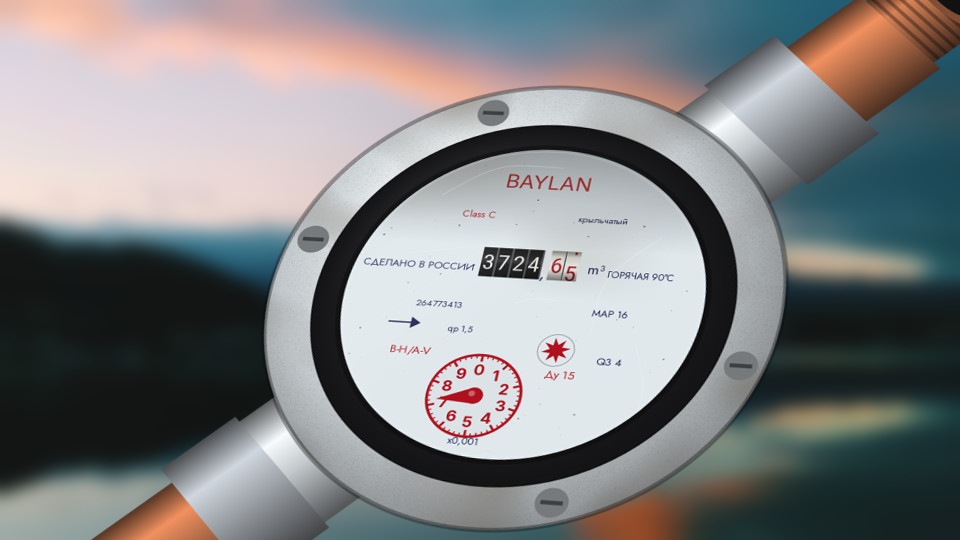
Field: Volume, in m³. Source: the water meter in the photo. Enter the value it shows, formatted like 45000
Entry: 3724.647
